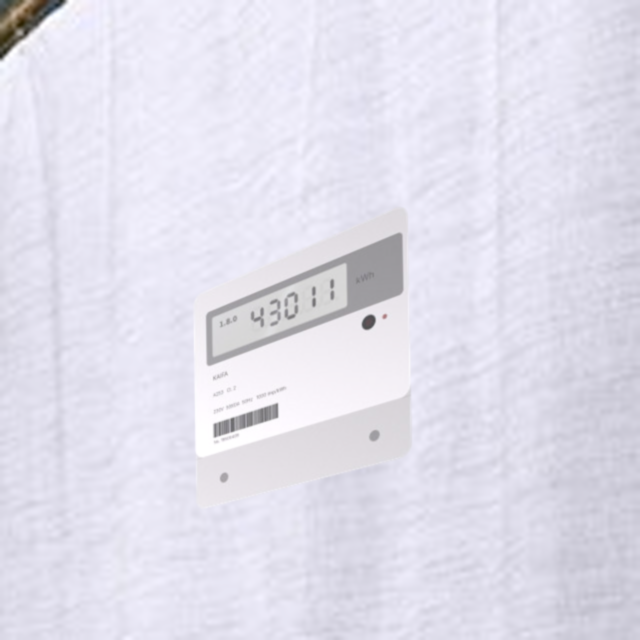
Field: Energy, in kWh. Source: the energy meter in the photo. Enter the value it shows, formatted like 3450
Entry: 43011
